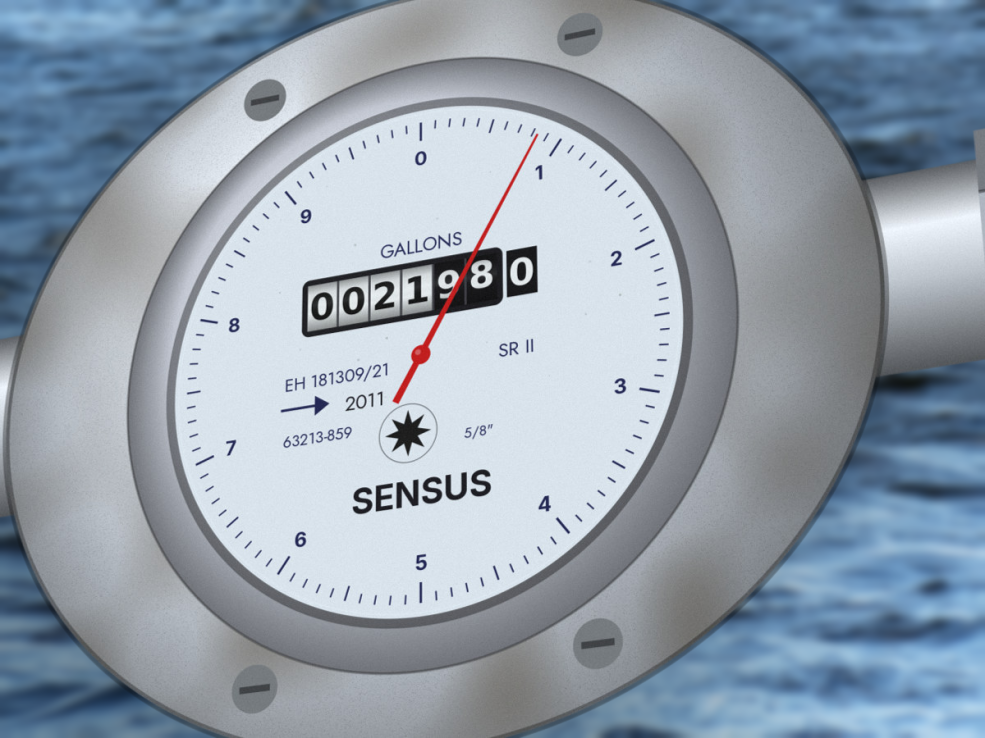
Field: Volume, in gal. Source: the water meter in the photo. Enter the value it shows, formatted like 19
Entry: 21980.8
